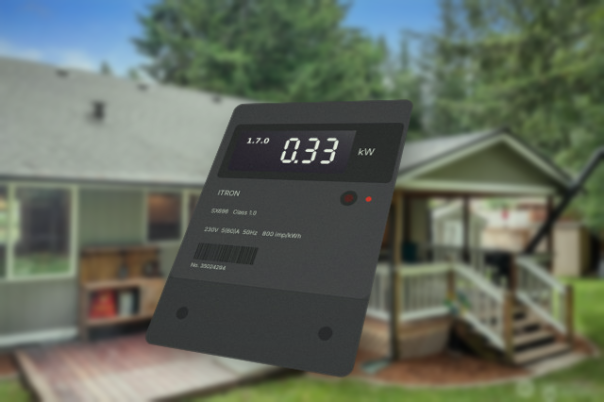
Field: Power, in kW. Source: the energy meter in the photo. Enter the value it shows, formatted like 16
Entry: 0.33
